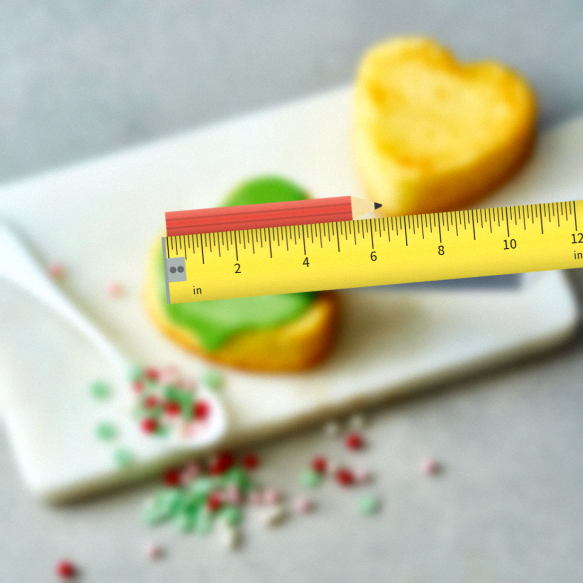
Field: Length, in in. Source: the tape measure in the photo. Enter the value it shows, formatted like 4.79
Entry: 6.375
